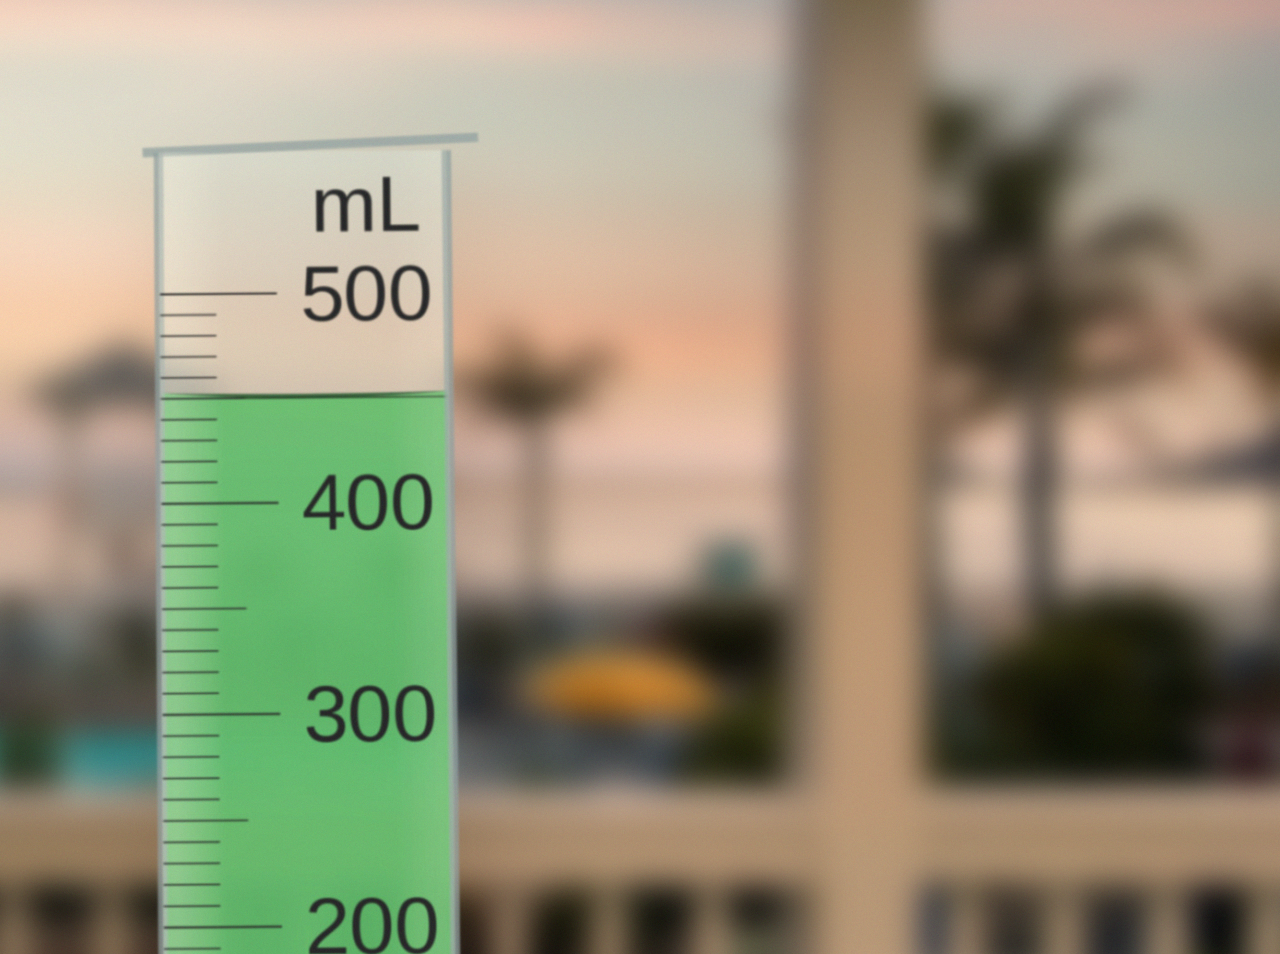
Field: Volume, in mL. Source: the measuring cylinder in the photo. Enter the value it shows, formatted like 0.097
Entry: 450
